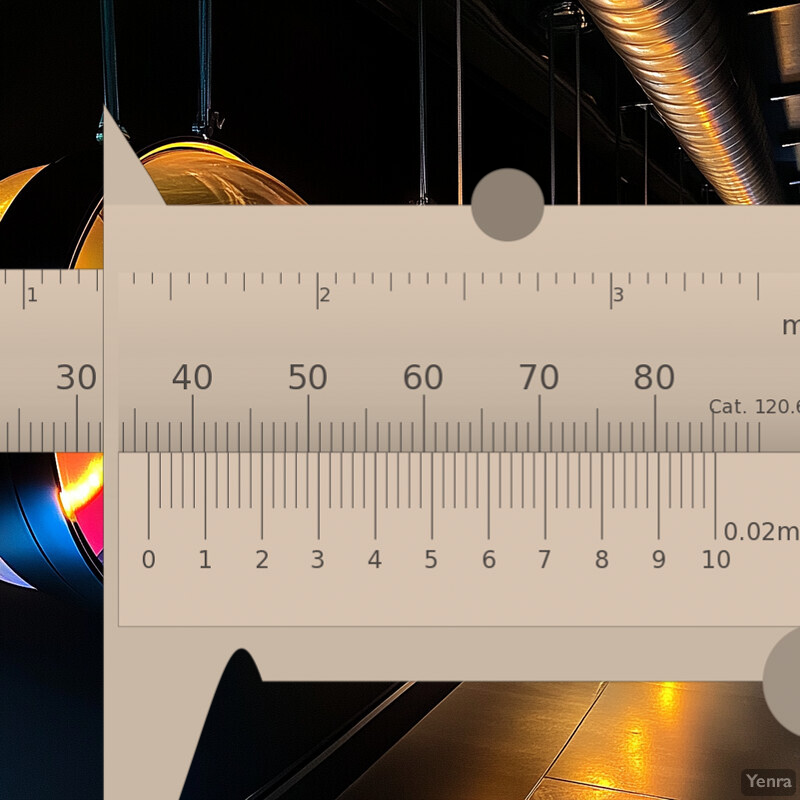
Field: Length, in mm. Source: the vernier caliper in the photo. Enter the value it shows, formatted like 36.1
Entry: 36.2
